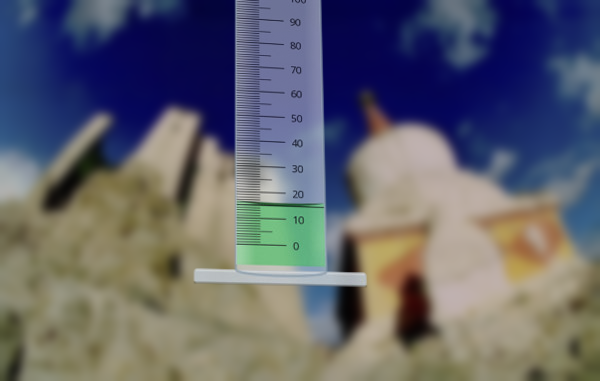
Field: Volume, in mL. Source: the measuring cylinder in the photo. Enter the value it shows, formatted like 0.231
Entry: 15
